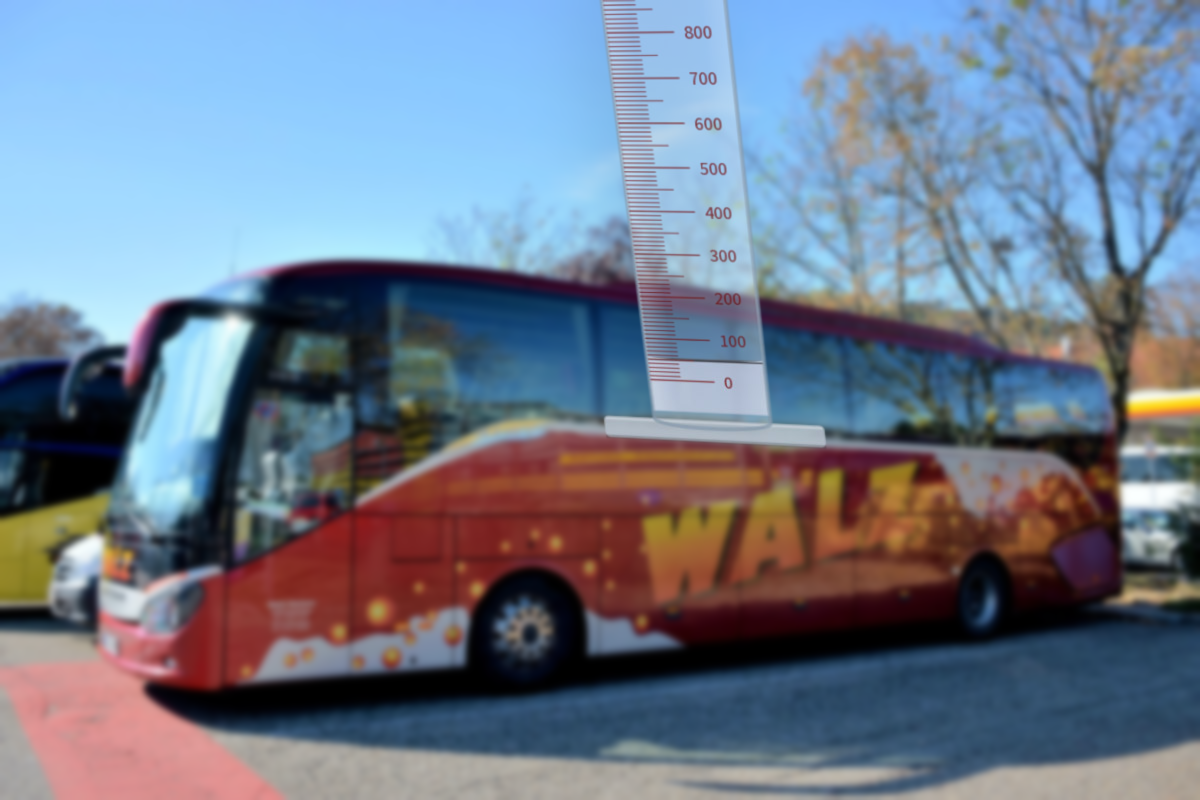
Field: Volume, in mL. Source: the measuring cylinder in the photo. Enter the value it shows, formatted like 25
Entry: 50
